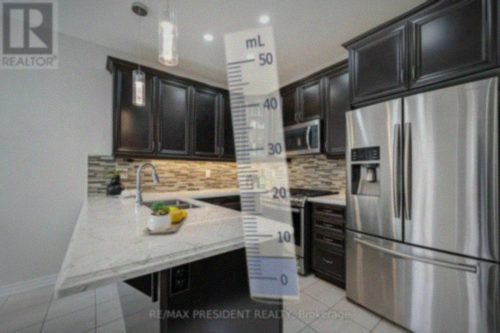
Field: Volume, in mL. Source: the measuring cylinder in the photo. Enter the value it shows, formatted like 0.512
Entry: 5
